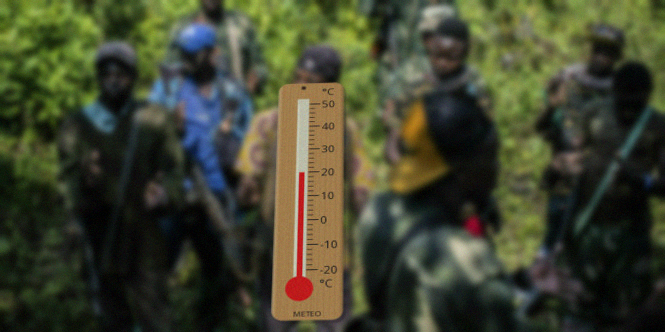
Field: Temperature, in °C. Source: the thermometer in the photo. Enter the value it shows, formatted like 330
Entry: 20
